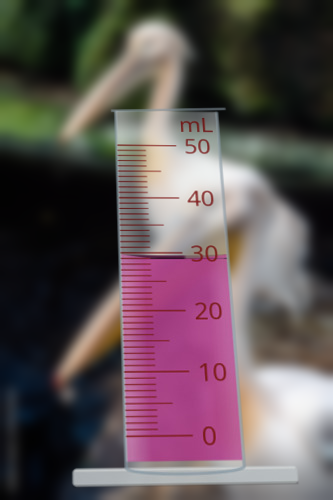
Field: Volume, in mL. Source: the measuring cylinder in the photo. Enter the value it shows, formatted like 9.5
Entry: 29
